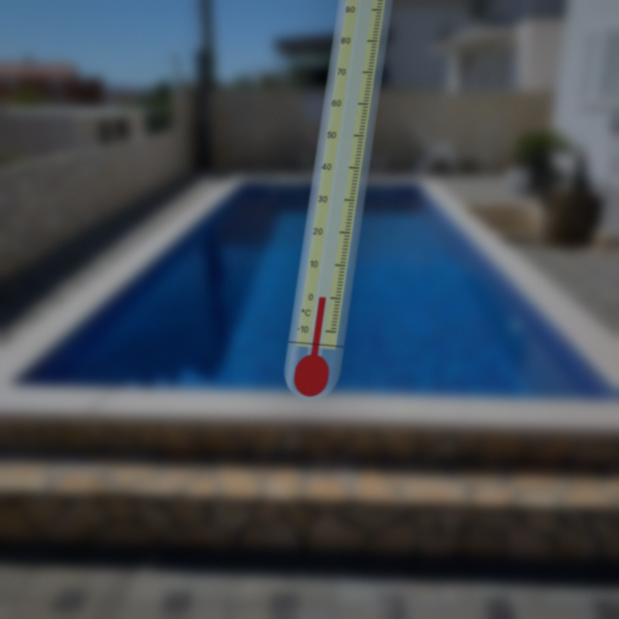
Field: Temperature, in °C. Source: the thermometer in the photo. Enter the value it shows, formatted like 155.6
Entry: 0
